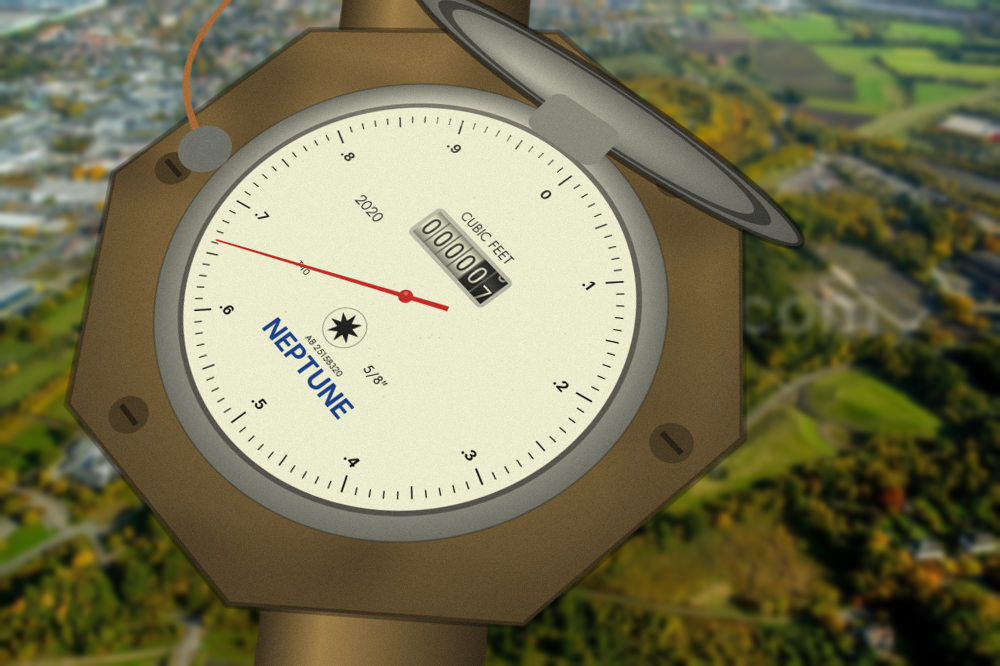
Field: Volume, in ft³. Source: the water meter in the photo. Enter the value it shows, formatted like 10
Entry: 6.66
